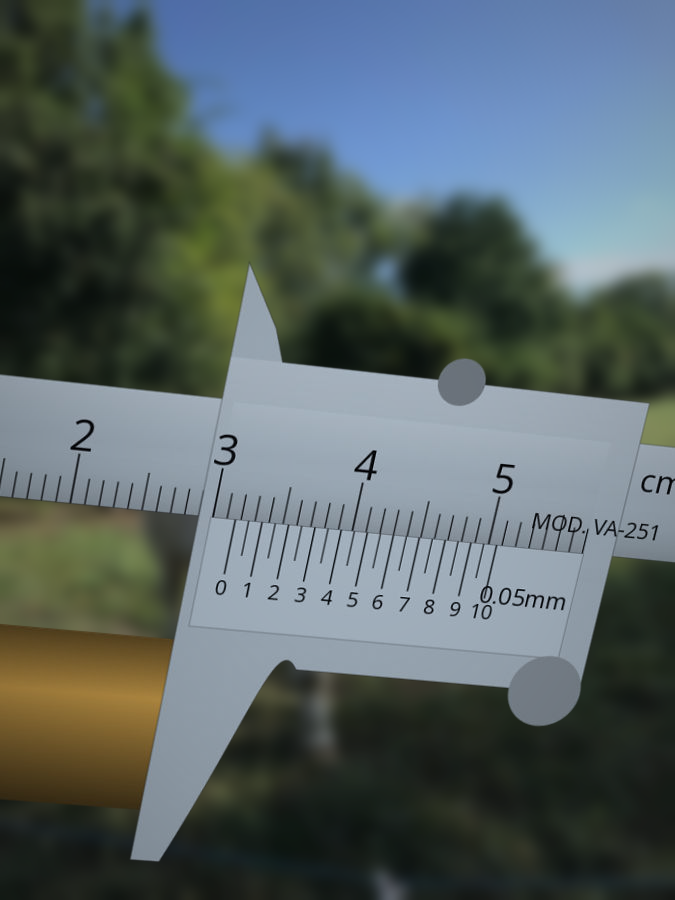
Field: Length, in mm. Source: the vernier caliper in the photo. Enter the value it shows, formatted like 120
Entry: 31.6
